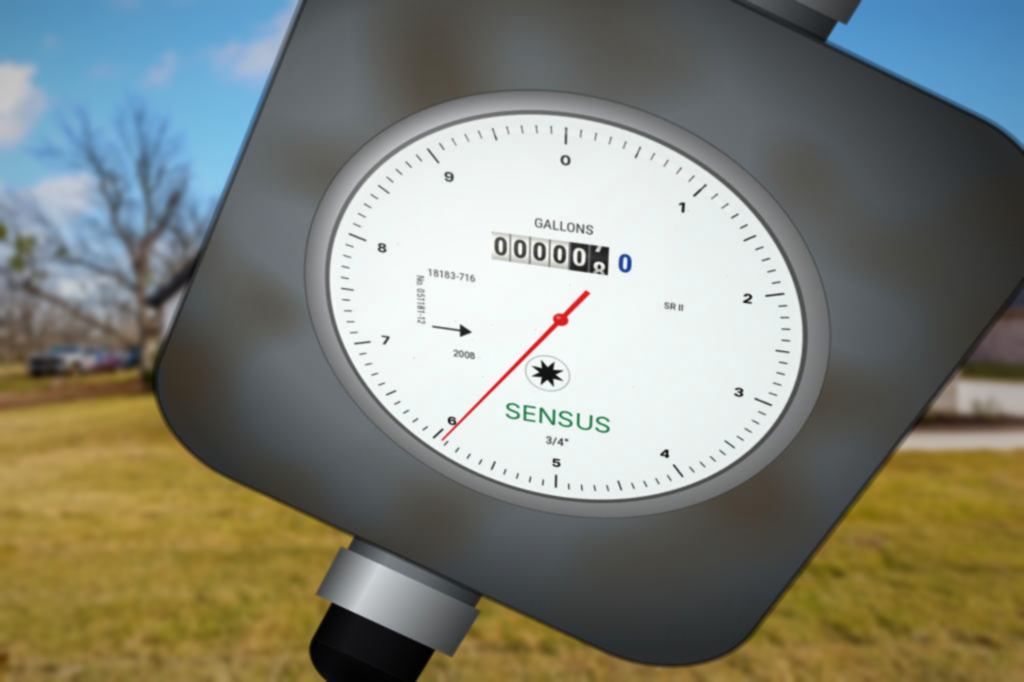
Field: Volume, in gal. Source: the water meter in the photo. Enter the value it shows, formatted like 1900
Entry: 75.9
